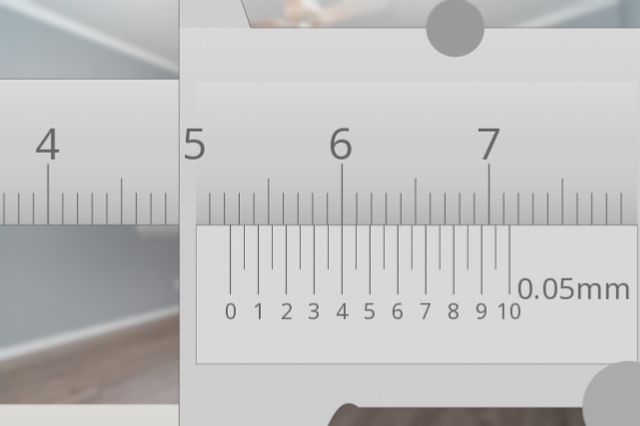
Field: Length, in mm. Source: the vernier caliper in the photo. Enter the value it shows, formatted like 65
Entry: 52.4
